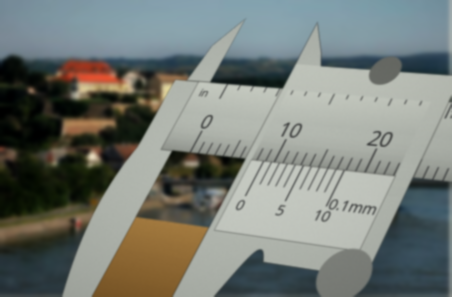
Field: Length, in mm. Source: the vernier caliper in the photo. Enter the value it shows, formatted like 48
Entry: 8.8
